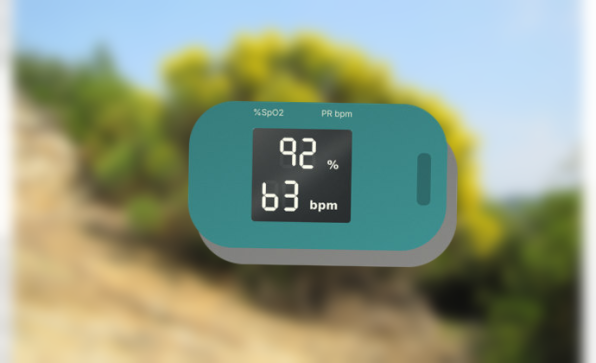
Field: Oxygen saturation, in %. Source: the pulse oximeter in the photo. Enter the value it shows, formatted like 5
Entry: 92
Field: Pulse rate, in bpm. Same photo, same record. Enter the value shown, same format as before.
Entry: 63
